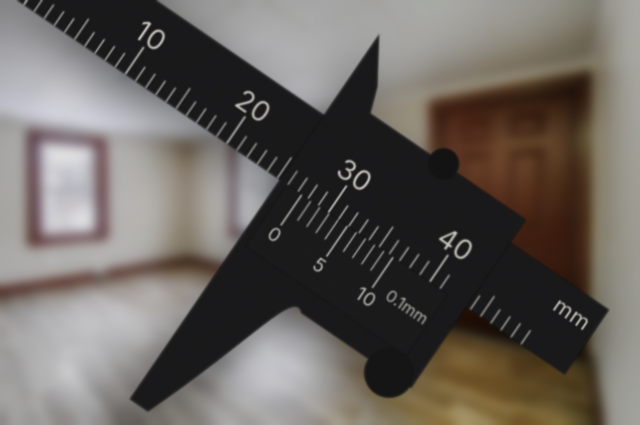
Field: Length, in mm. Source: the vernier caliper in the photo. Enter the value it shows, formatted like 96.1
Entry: 27.4
